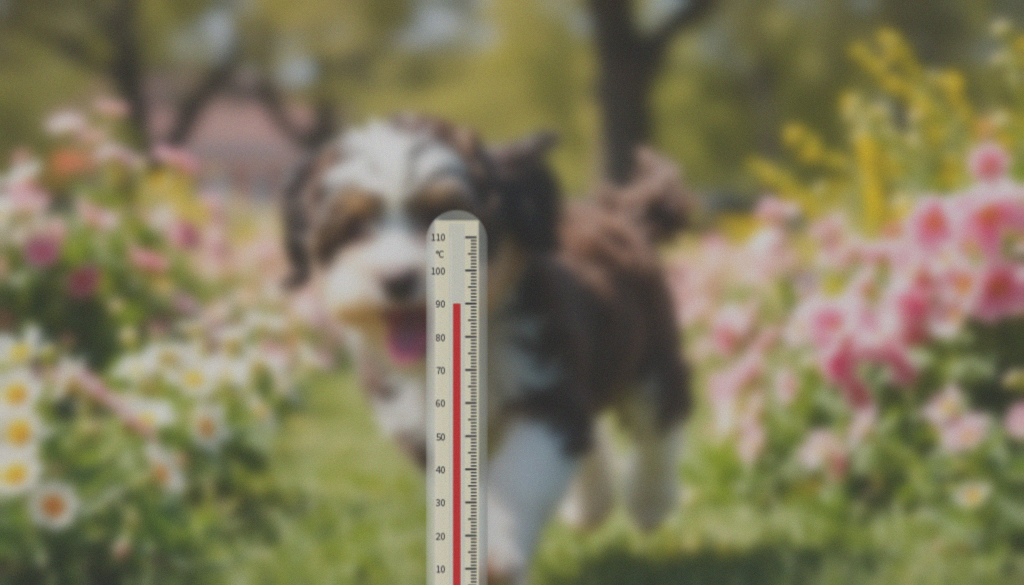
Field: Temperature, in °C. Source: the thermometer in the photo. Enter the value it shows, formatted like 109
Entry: 90
